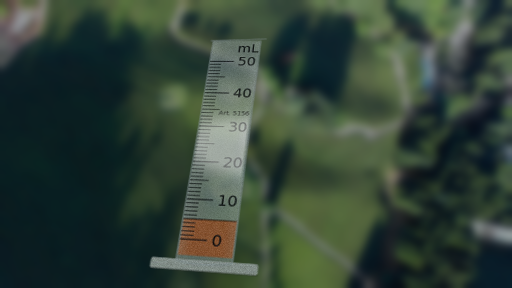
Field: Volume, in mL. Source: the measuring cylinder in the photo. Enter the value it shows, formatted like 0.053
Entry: 5
